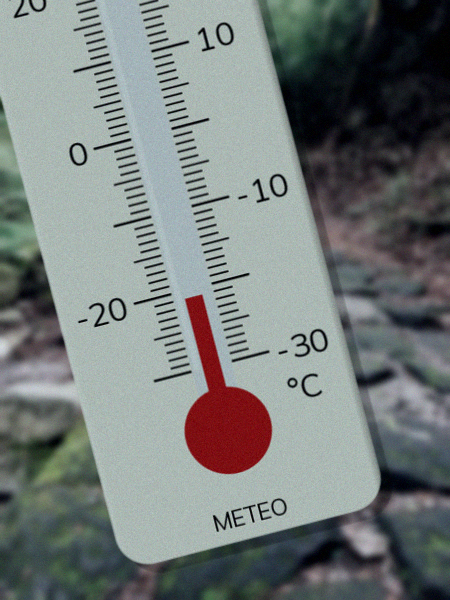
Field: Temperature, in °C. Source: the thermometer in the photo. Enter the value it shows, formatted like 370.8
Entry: -21
